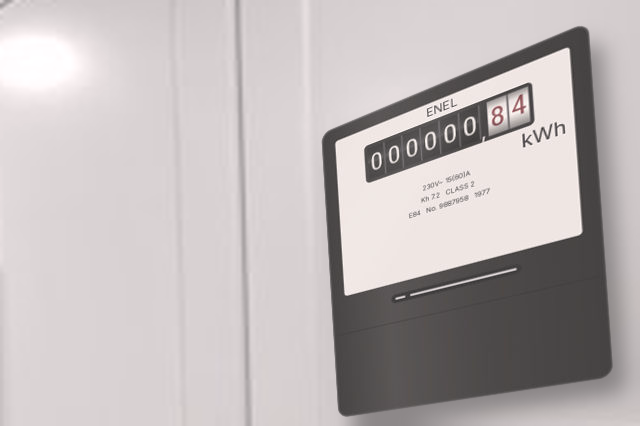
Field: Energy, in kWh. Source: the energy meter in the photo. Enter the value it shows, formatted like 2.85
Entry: 0.84
